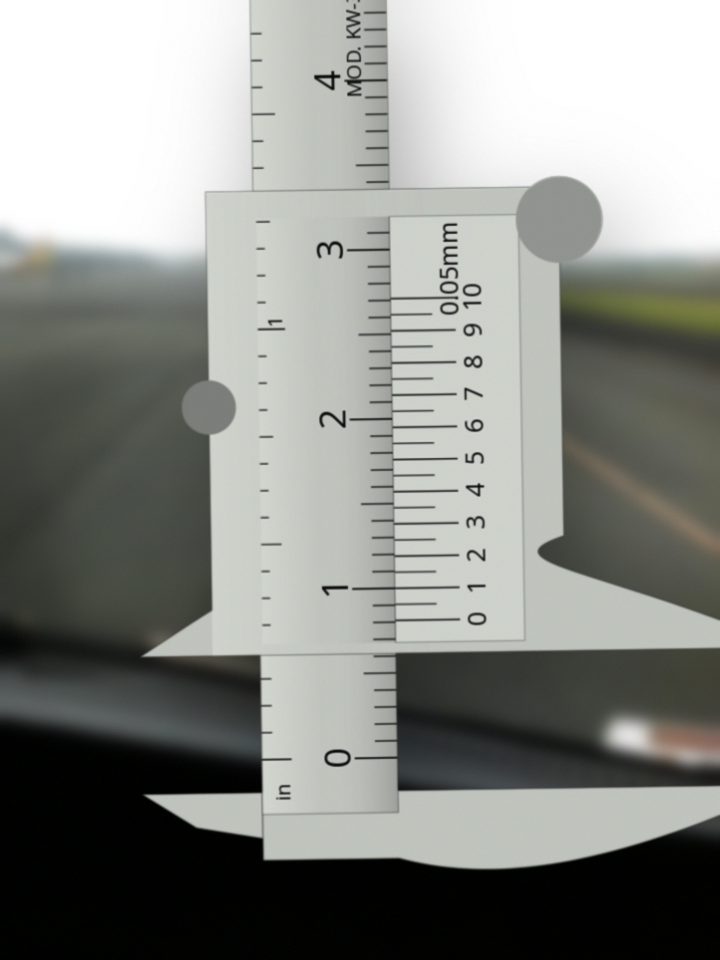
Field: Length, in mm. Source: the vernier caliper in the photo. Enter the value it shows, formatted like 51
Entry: 8.1
